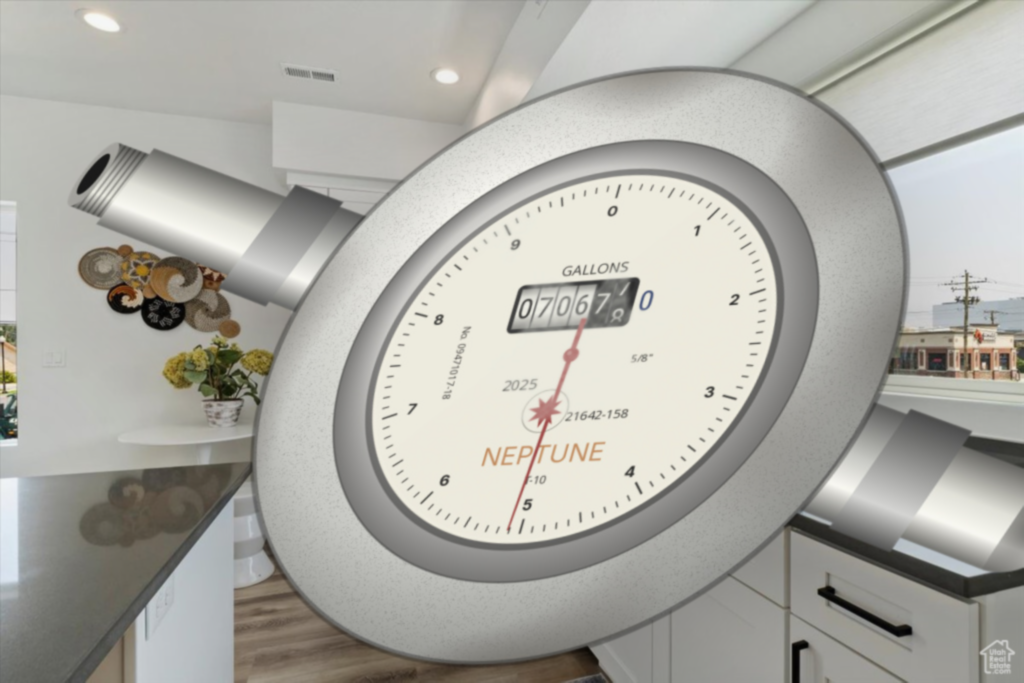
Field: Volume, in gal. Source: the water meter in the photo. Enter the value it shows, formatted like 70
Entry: 706775.1
